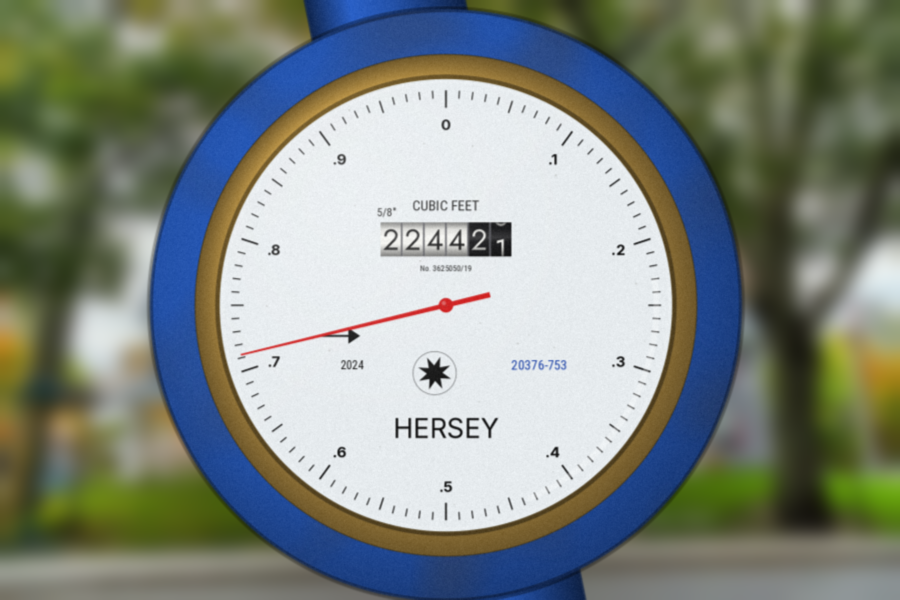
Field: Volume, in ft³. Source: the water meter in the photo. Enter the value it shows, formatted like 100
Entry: 224420.71
